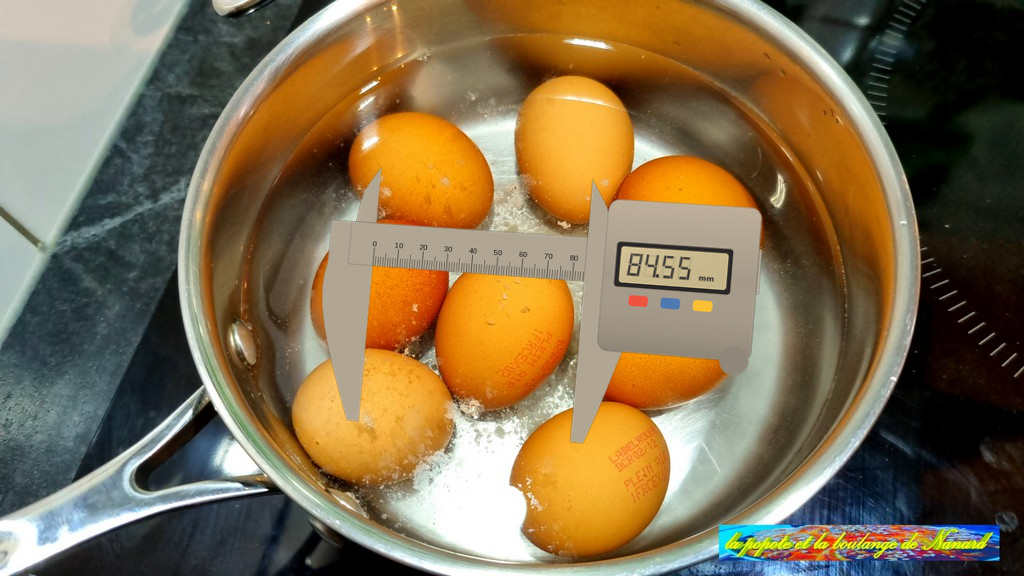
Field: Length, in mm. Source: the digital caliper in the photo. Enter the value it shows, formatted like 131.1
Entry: 84.55
